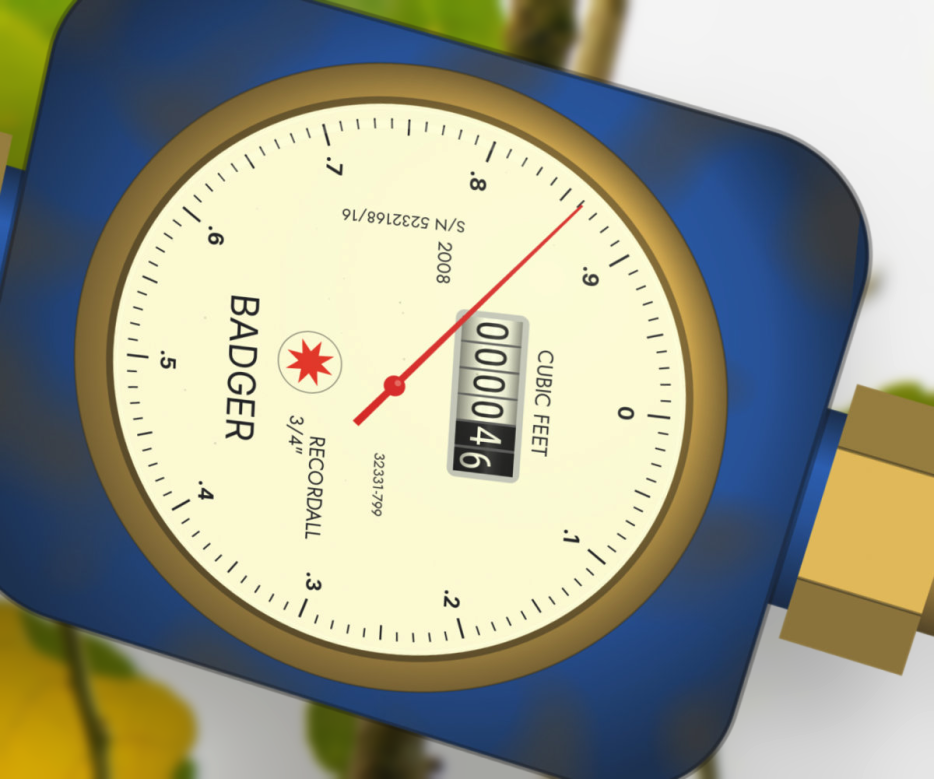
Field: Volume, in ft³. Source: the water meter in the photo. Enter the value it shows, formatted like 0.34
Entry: 45.86
